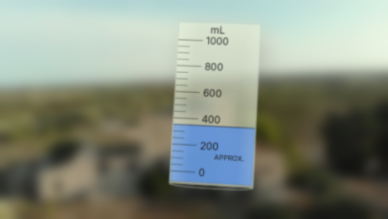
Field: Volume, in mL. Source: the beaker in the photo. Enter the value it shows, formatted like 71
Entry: 350
